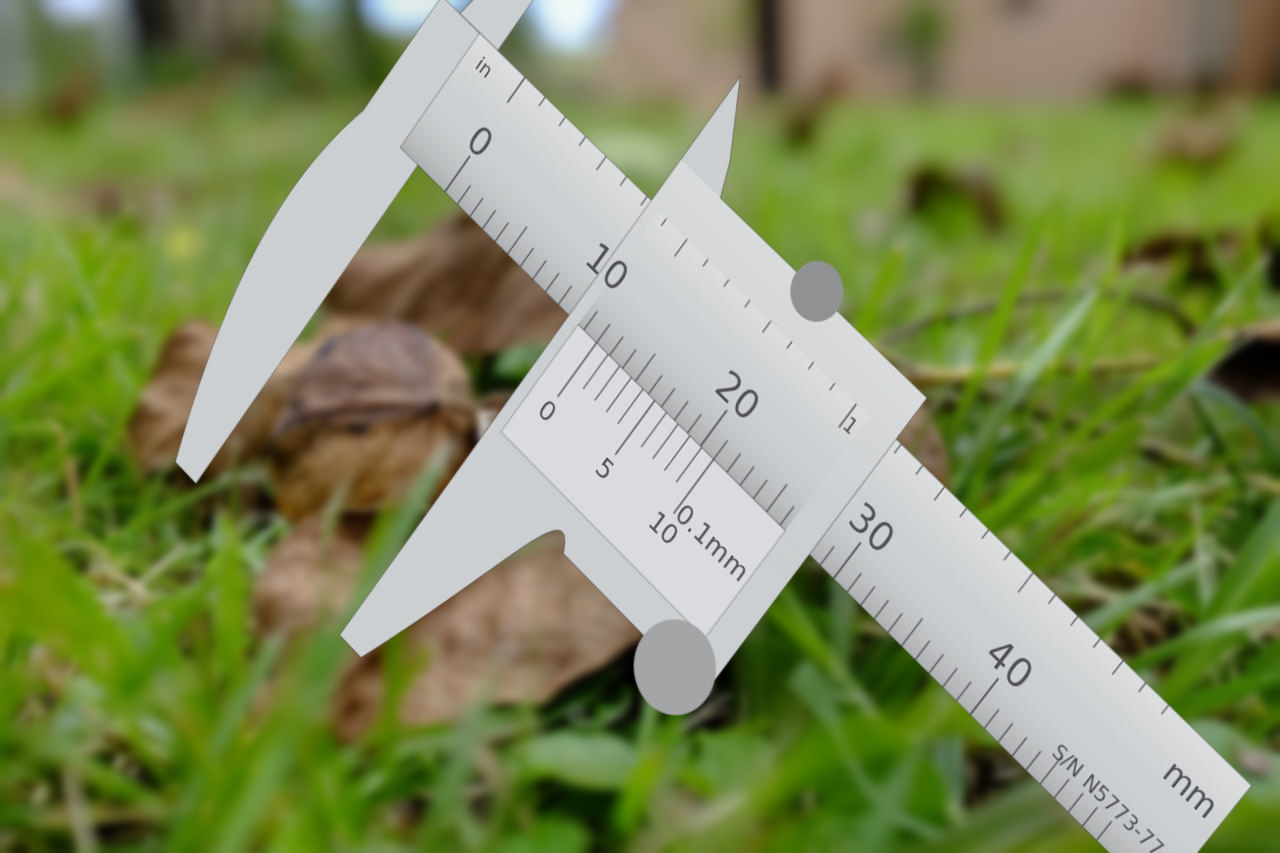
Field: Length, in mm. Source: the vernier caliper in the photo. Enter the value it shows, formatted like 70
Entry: 12.0
